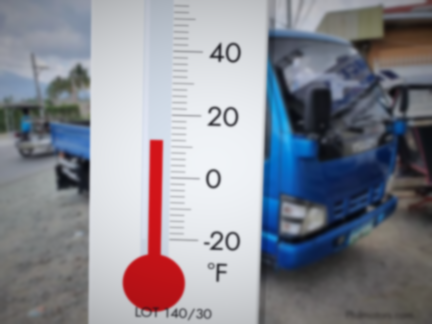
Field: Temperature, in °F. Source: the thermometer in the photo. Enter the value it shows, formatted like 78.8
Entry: 12
